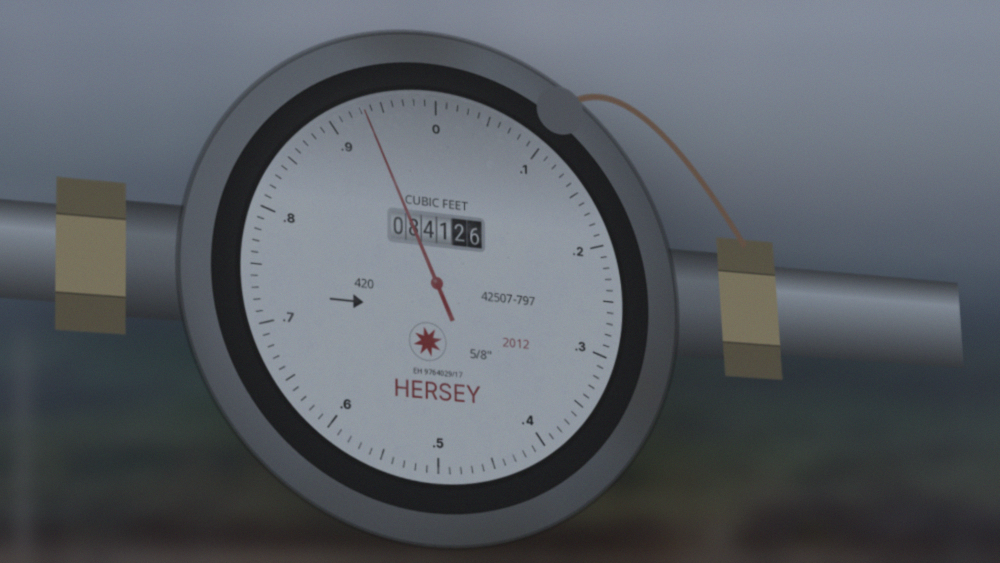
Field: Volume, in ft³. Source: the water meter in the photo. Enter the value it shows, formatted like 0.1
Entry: 84125.93
